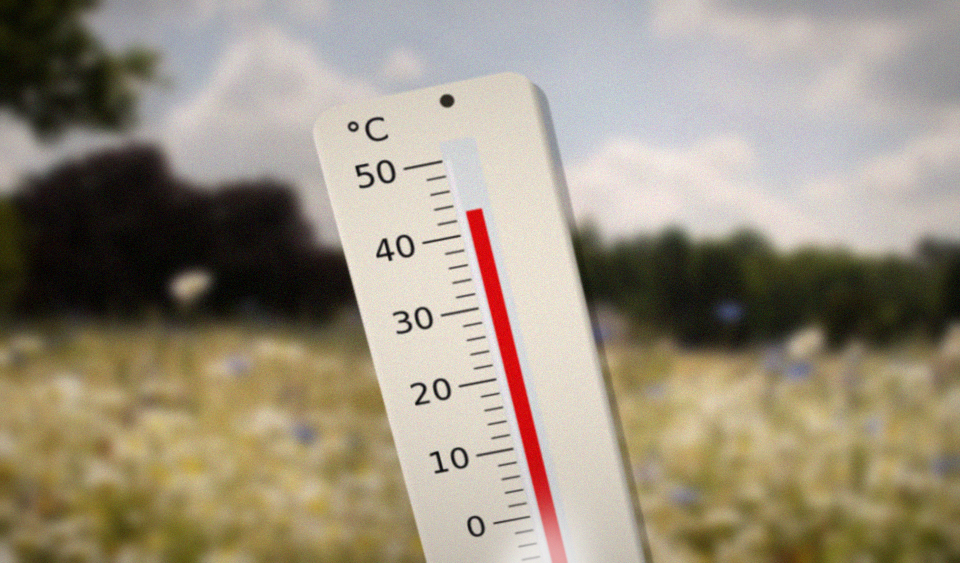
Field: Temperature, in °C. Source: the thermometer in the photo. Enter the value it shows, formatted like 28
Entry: 43
